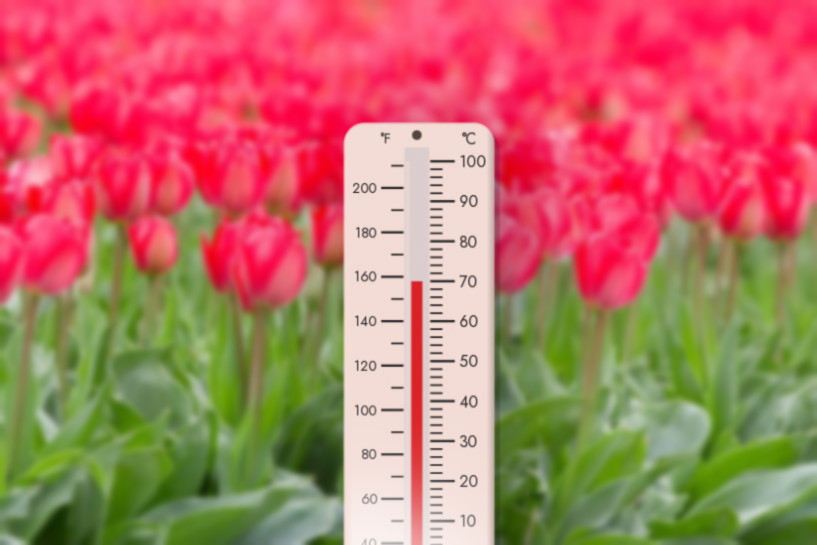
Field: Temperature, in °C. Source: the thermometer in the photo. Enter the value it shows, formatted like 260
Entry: 70
